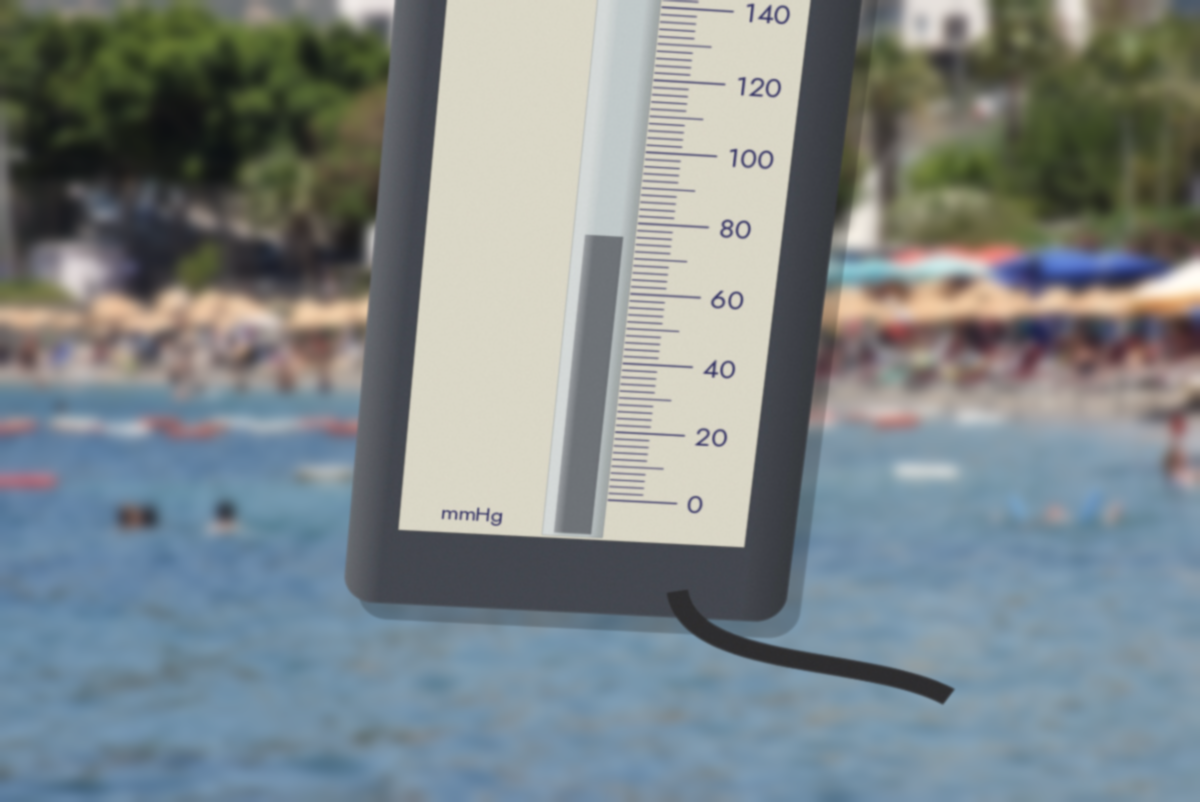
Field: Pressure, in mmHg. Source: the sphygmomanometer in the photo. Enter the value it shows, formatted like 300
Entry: 76
